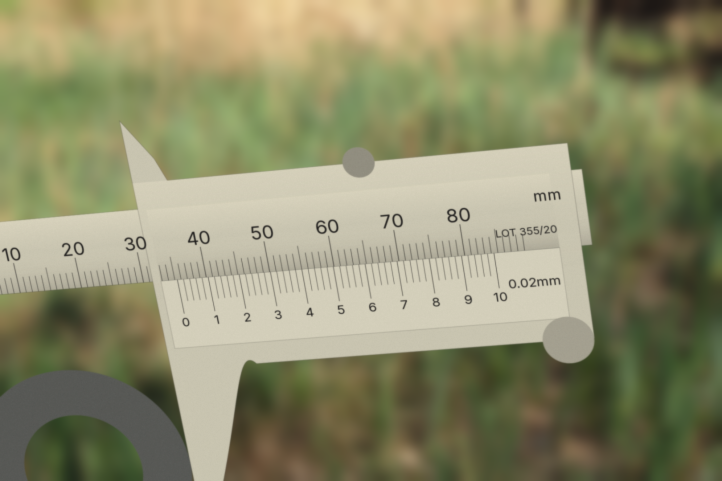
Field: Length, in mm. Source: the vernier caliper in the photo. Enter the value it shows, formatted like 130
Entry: 35.4
